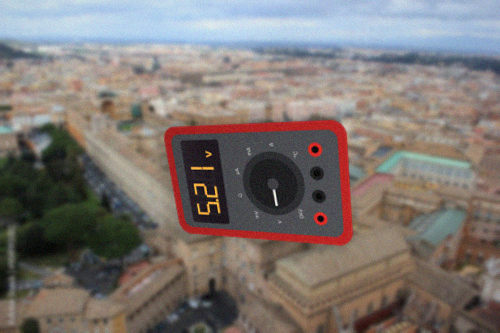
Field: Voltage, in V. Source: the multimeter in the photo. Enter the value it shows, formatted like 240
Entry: 5.21
